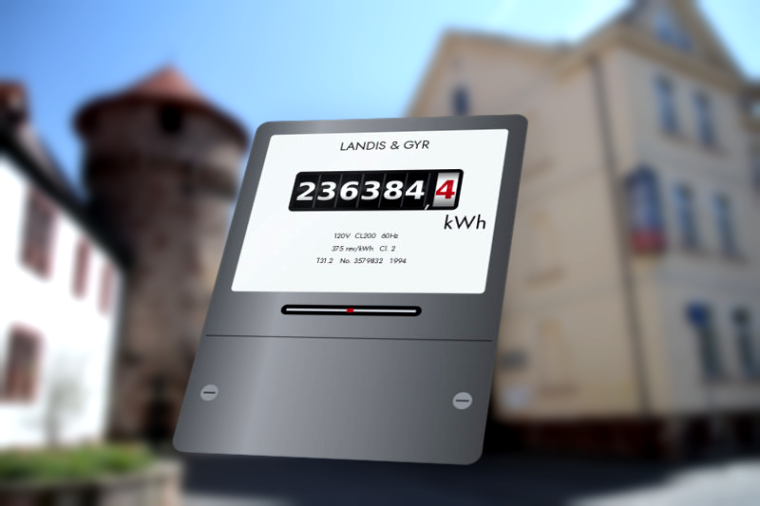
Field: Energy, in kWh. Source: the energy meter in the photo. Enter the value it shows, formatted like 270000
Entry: 236384.4
